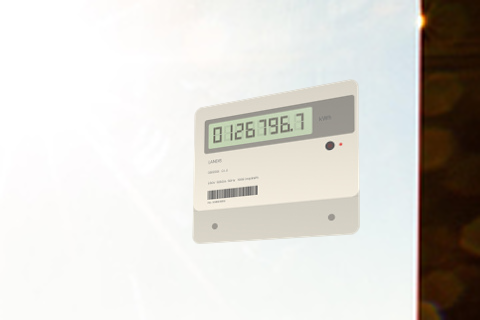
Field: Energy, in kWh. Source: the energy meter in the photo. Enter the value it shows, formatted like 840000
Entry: 126796.7
